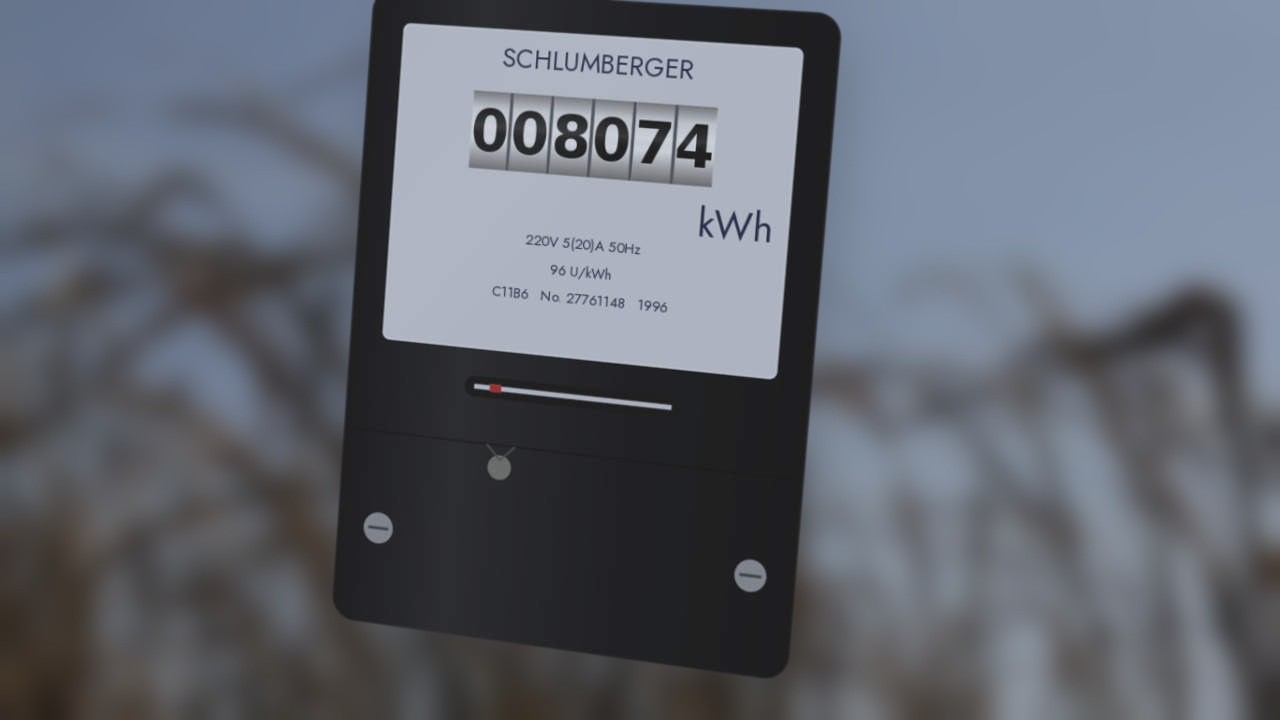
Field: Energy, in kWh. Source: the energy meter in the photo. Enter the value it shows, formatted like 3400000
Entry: 8074
